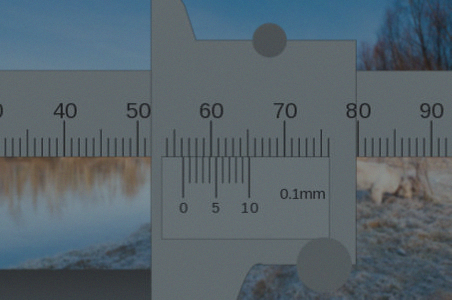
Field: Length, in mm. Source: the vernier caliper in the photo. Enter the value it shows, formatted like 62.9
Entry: 56.2
